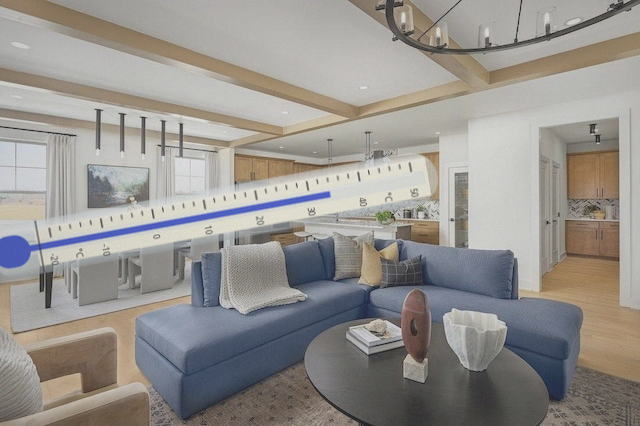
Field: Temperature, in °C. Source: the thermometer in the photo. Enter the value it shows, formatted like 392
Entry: 34
